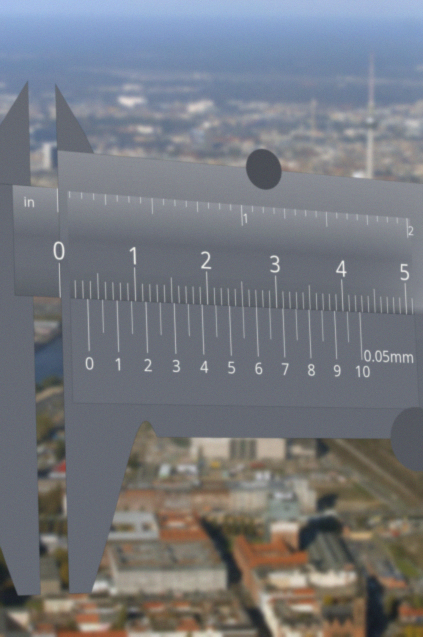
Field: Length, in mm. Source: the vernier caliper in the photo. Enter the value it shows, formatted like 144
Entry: 3.6
